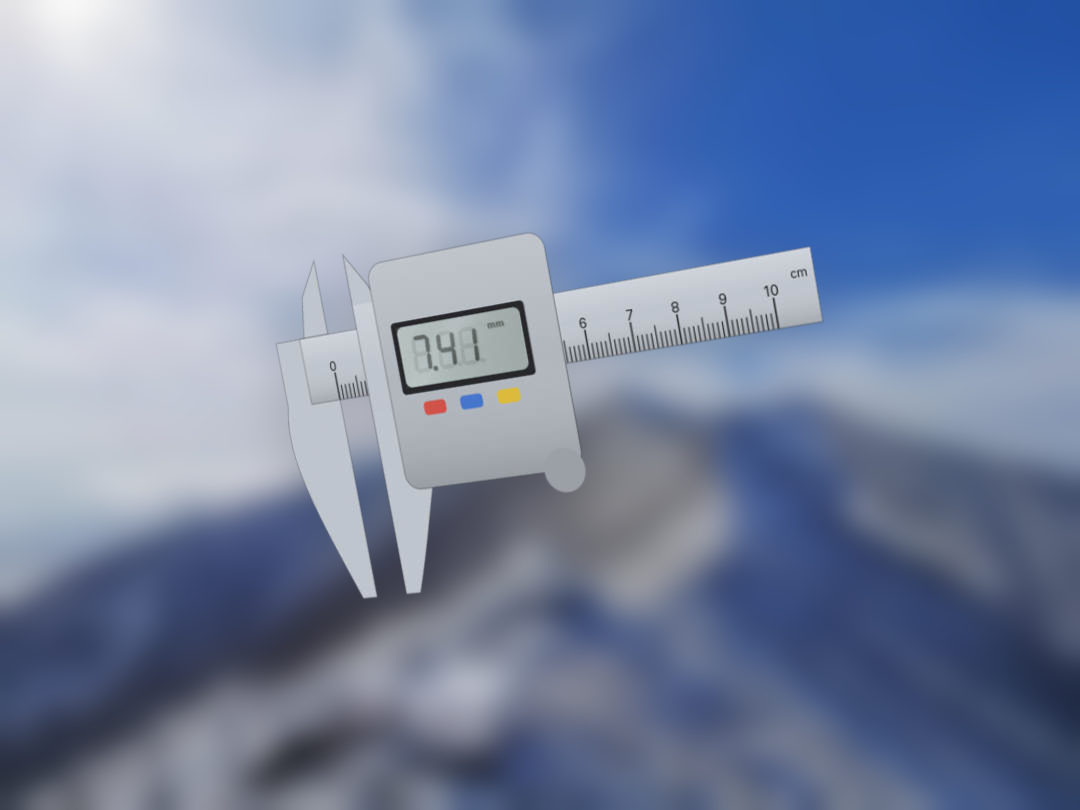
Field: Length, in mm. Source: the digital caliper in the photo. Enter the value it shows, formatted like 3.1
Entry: 7.41
